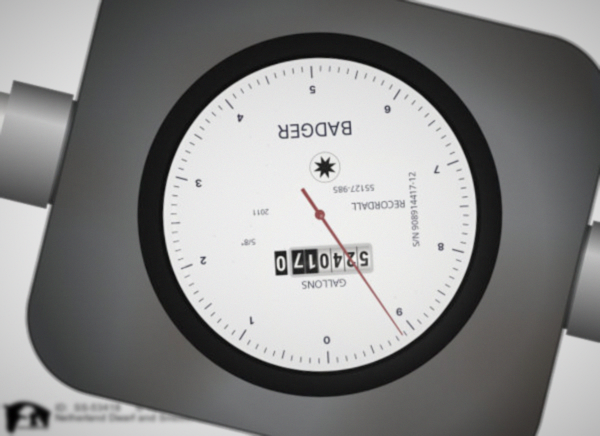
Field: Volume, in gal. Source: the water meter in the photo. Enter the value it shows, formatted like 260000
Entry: 5240169.1
